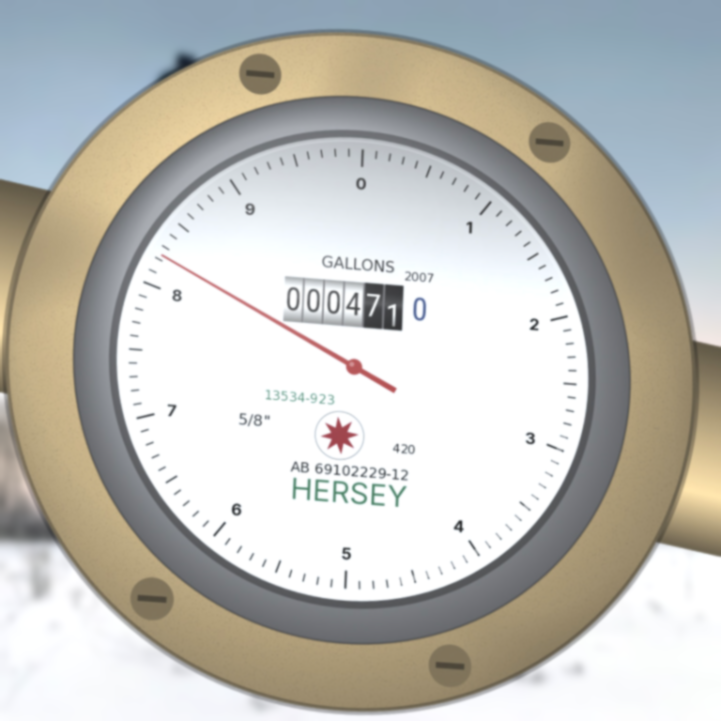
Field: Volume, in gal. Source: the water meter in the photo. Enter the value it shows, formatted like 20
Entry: 4708.2
